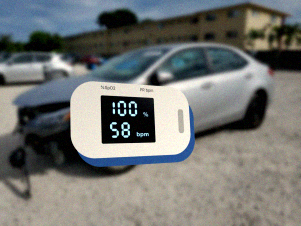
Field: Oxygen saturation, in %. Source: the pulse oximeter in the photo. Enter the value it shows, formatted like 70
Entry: 100
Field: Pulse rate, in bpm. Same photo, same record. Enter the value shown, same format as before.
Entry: 58
